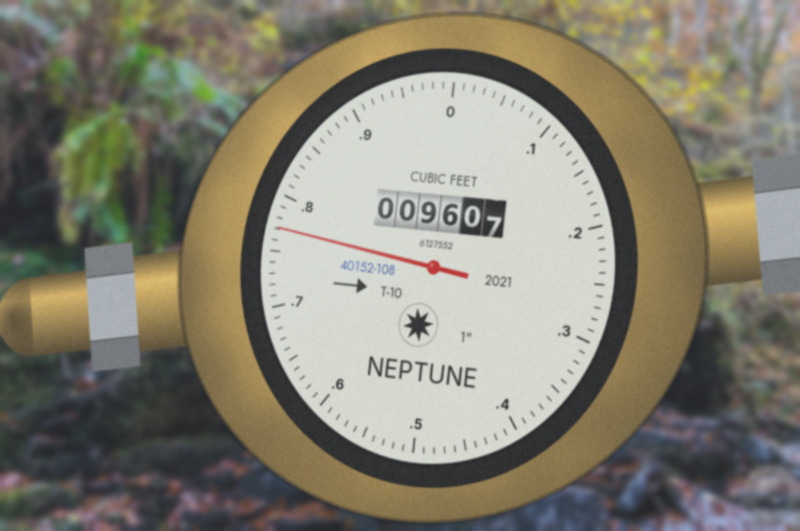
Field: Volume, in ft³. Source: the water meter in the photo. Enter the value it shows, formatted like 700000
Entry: 9606.77
